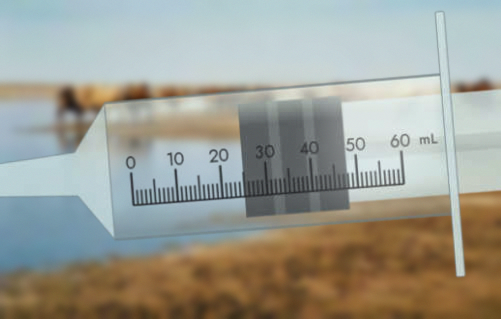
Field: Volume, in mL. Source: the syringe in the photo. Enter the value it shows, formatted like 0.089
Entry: 25
